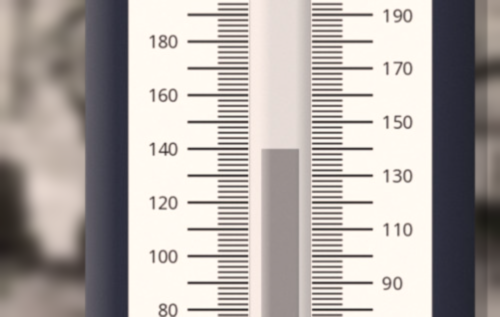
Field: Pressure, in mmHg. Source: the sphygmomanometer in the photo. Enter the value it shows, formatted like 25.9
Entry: 140
